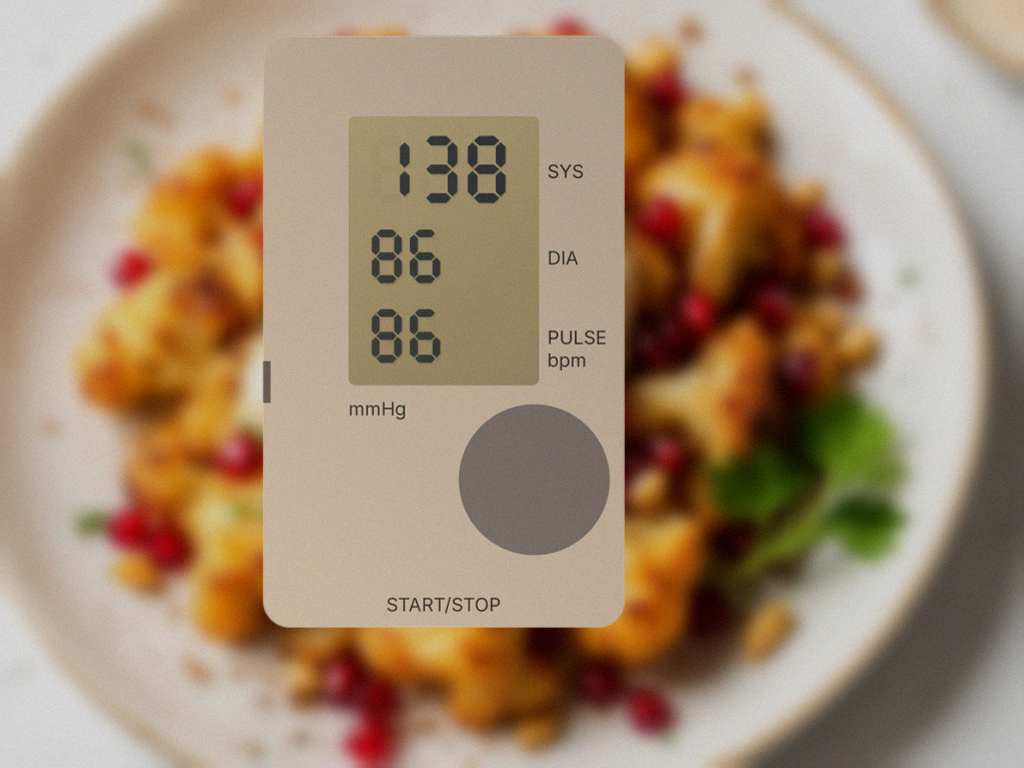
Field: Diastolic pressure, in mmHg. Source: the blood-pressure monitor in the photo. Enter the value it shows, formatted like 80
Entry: 86
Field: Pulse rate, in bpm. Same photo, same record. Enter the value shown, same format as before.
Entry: 86
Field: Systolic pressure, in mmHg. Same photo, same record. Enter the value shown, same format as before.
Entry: 138
